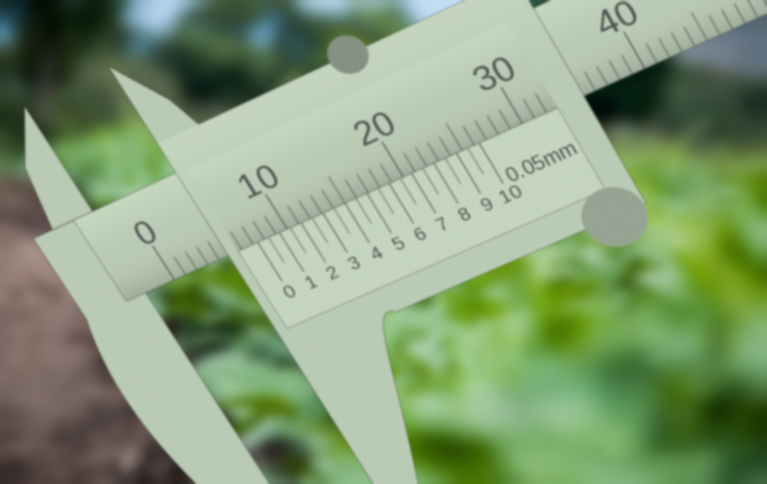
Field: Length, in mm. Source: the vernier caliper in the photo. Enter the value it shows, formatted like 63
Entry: 7.4
